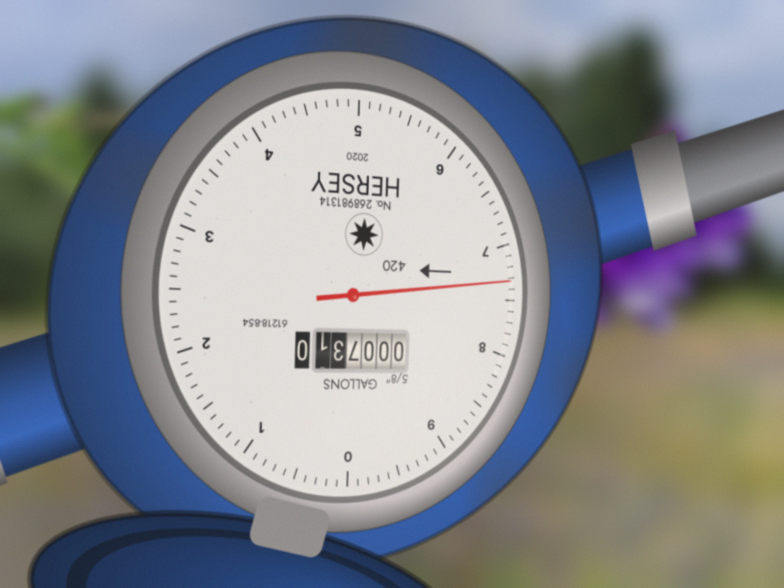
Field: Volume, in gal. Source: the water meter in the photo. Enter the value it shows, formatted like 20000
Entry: 7307.3
